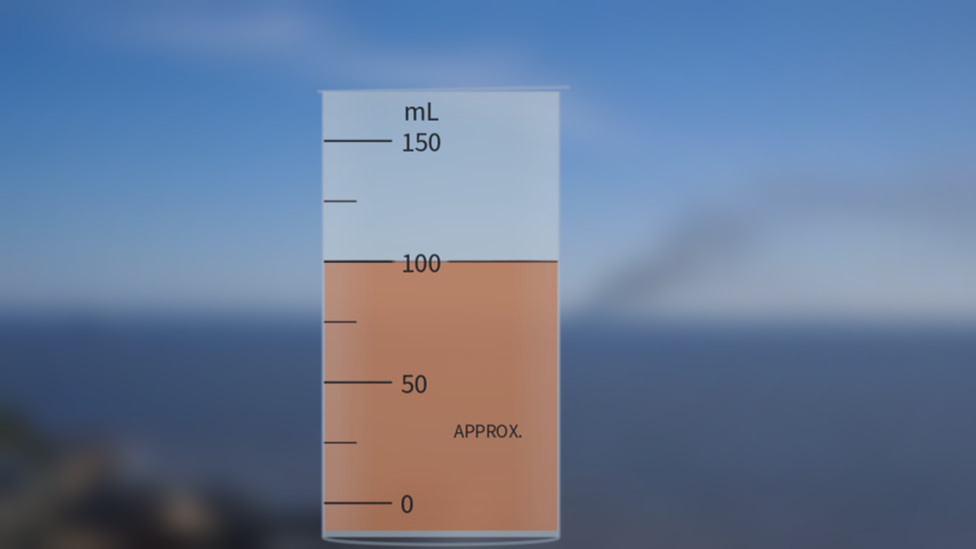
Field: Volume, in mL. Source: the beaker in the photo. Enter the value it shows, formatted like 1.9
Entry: 100
